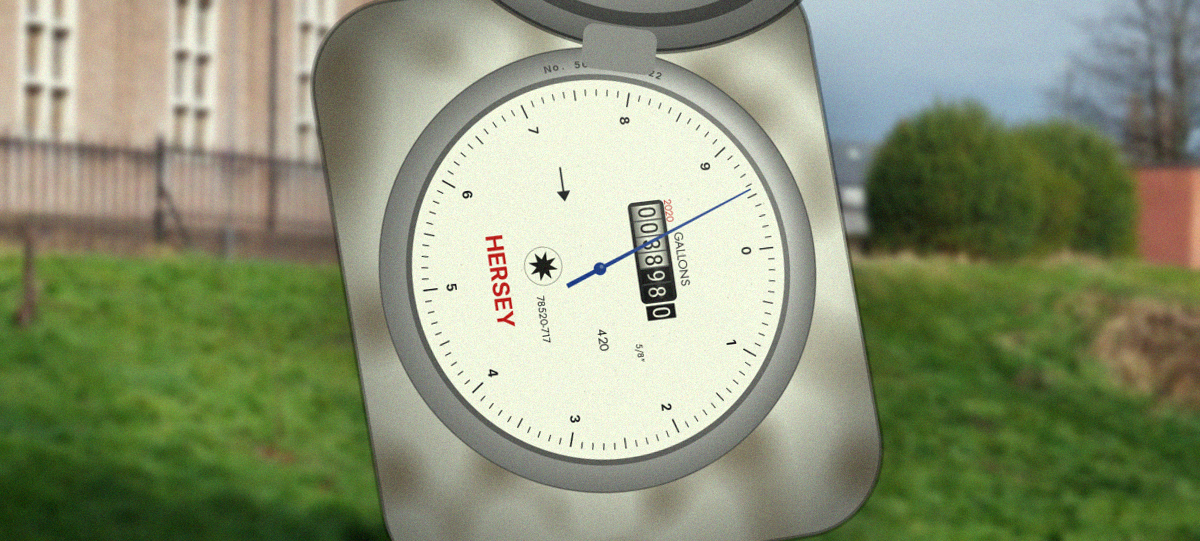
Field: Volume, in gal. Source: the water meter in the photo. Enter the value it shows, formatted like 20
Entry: 38979.4
